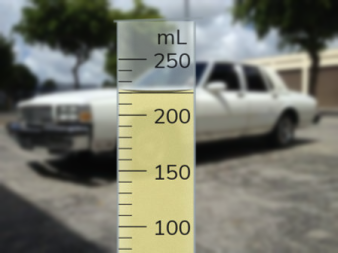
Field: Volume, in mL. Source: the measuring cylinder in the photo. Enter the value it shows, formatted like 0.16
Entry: 220
